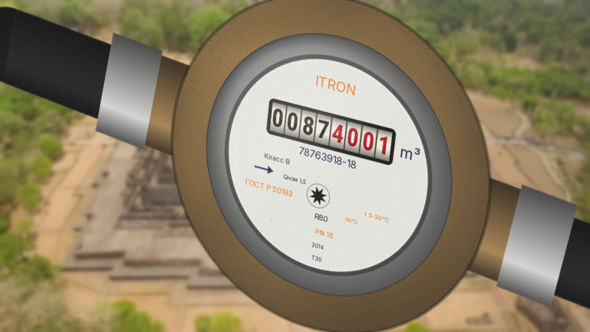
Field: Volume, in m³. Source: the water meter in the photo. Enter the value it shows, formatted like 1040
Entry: 87.4001
